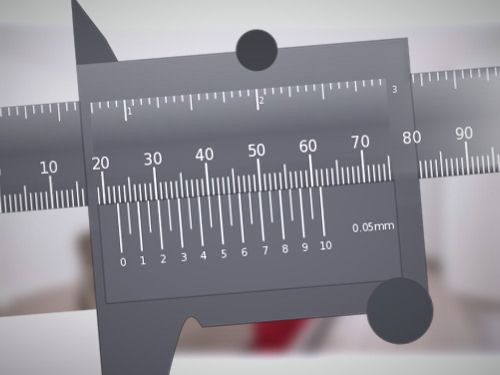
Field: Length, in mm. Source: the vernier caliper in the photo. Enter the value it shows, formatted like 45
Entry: 22.5
